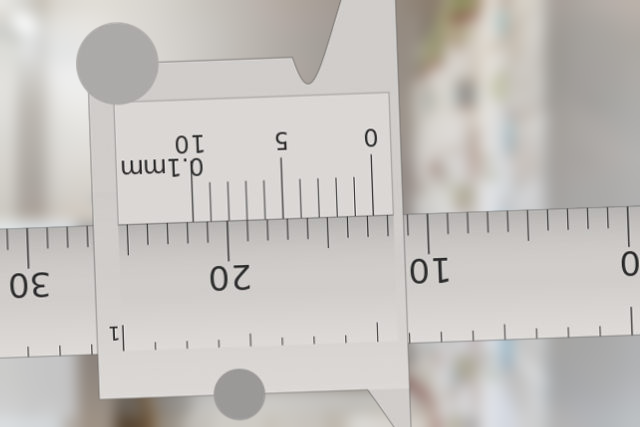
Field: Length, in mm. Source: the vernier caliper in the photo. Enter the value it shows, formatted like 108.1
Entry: 12.7
